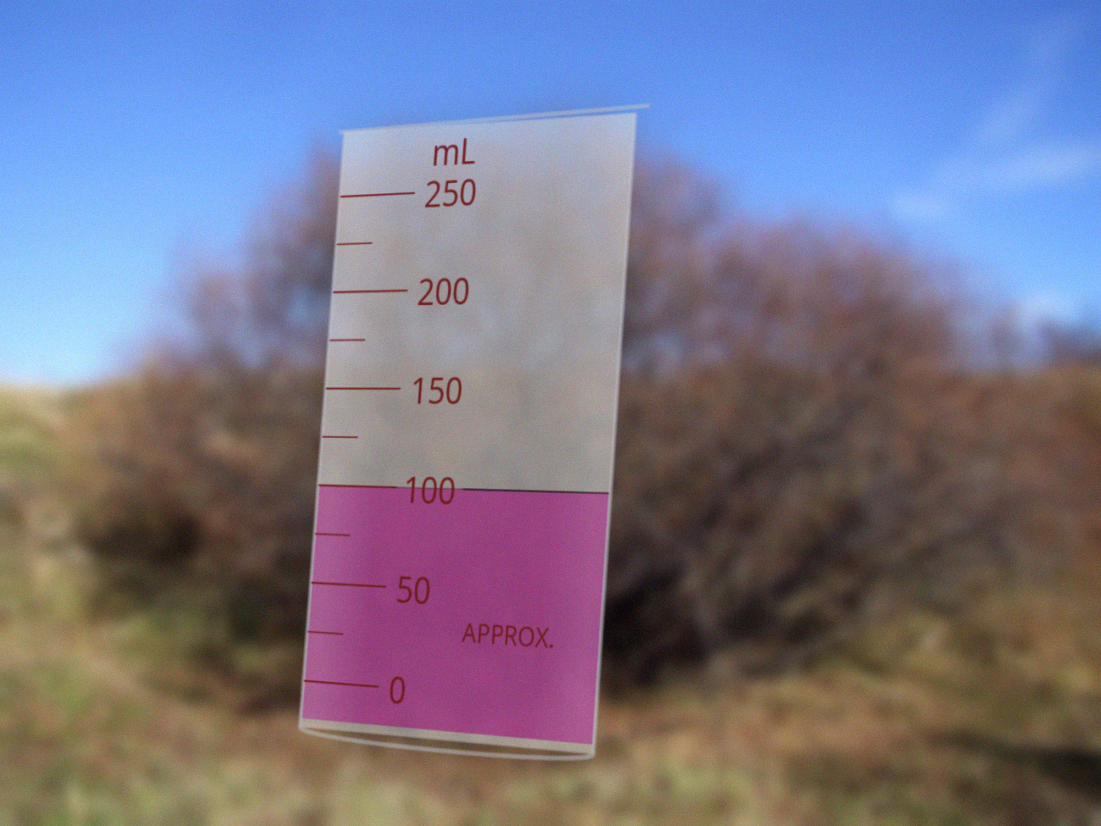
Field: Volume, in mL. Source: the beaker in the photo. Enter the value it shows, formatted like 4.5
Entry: 100
